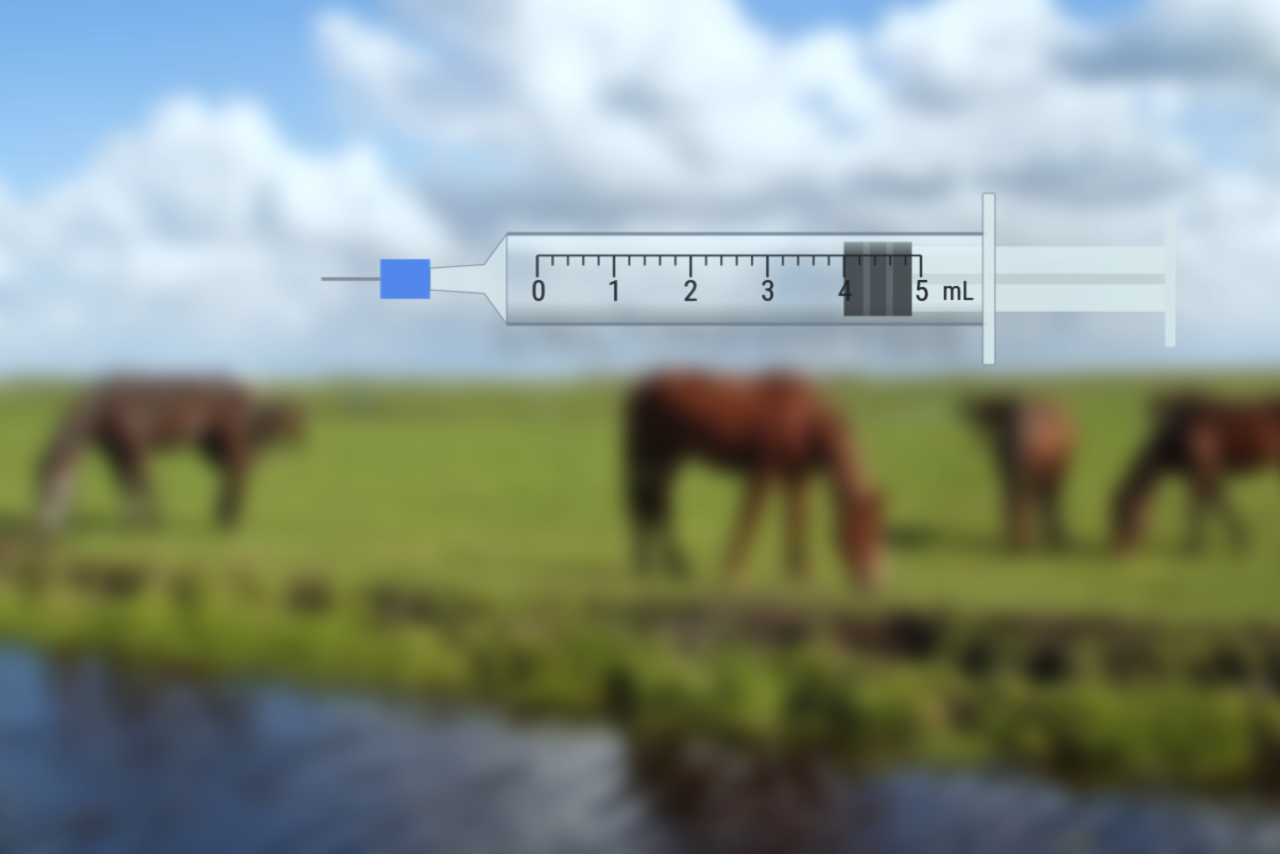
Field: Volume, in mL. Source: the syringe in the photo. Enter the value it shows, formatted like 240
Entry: 4
